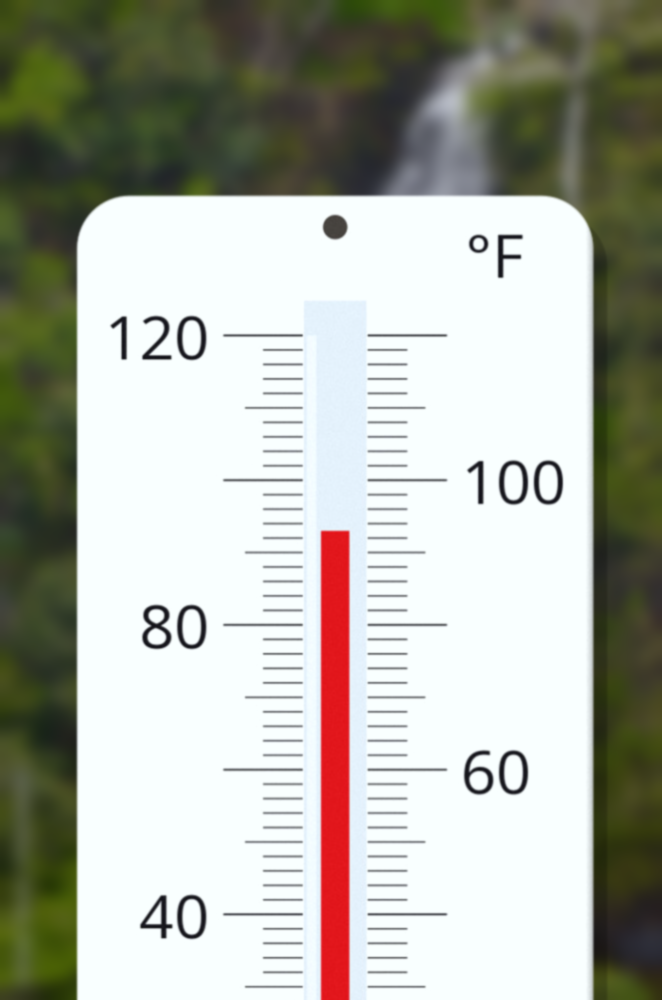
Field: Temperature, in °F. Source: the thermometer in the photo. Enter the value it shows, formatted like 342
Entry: 93
